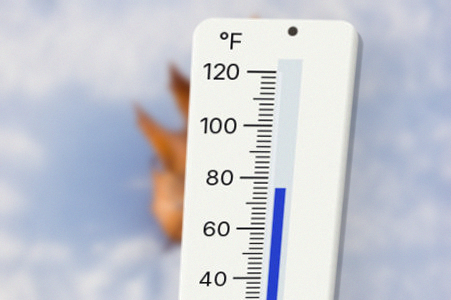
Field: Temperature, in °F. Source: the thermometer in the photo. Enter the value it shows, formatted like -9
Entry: 76
